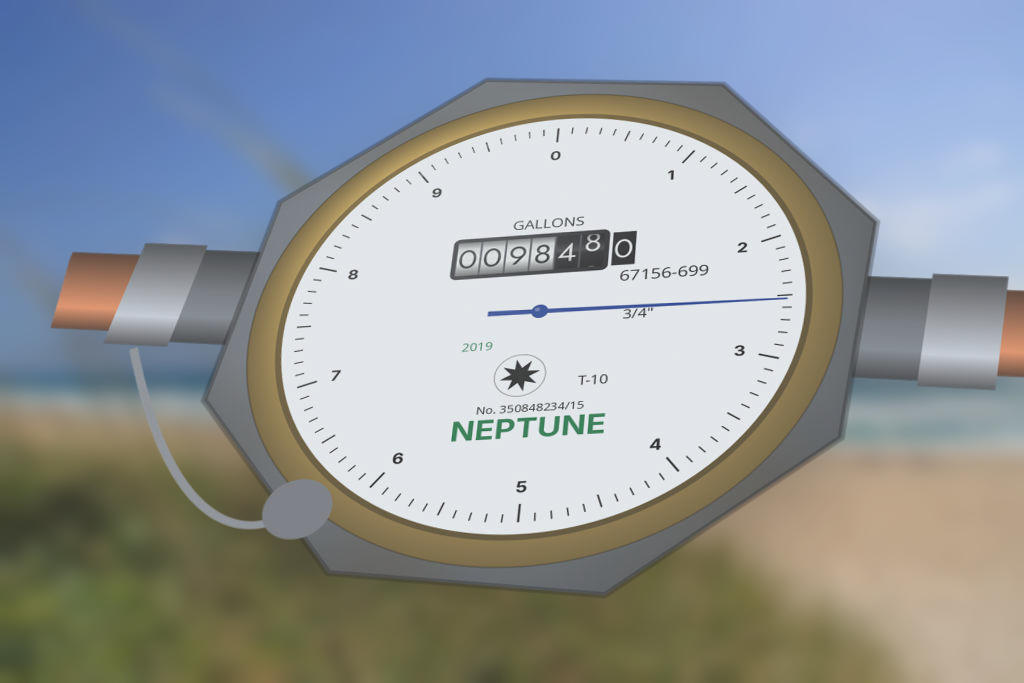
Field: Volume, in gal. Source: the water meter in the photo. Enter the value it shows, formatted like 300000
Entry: 98482.5
